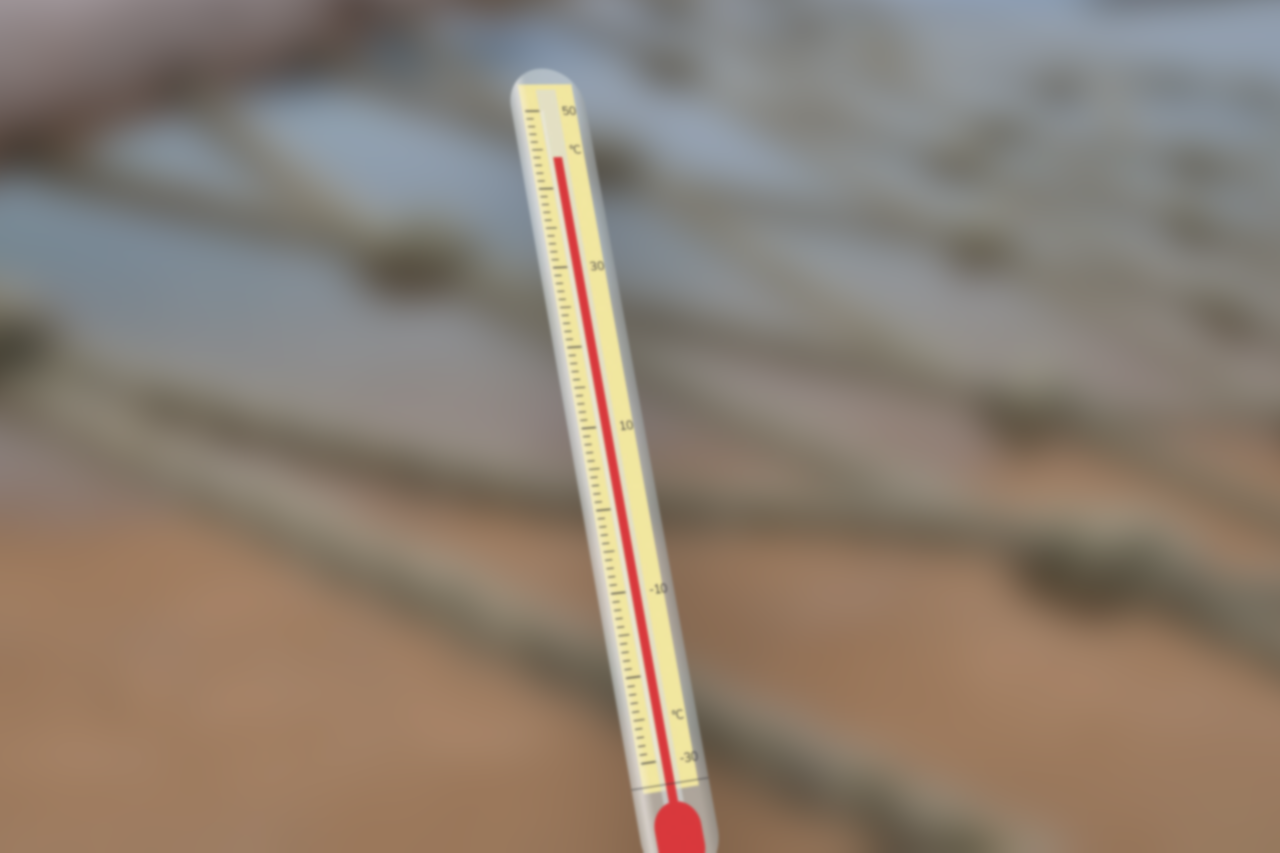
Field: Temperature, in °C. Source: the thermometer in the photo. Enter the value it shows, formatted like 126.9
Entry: 44
